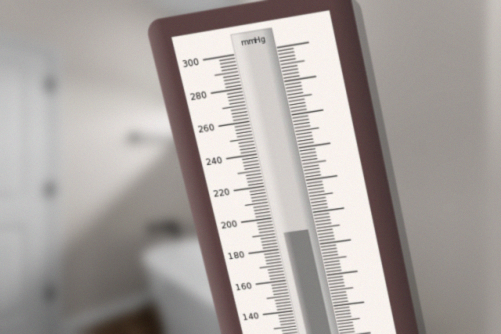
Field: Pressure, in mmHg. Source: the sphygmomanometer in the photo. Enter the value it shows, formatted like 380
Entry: 190
